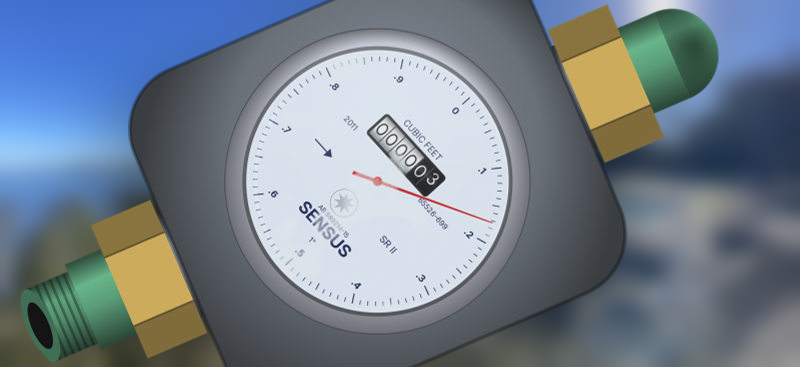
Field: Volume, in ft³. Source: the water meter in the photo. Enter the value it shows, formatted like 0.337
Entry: 3.17
